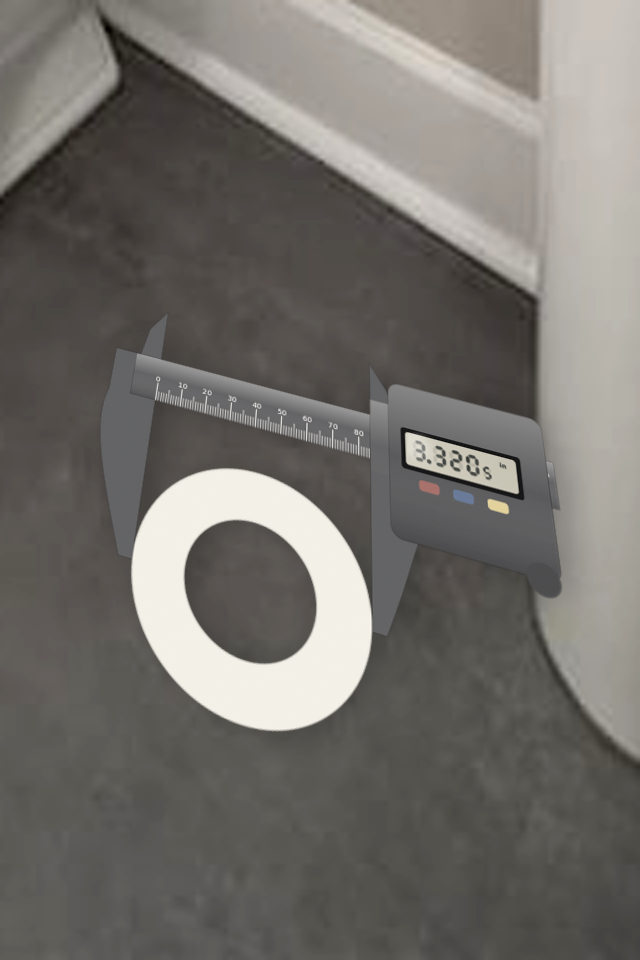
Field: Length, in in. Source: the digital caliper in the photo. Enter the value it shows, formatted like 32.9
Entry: 3.3205
